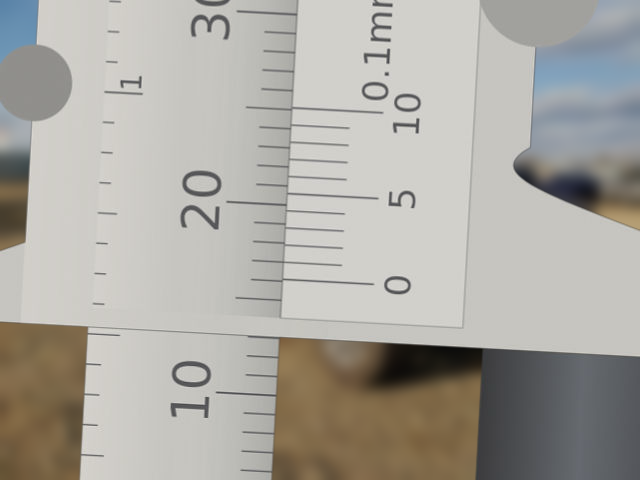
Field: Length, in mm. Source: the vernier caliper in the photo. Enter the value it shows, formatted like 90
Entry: 16.1
